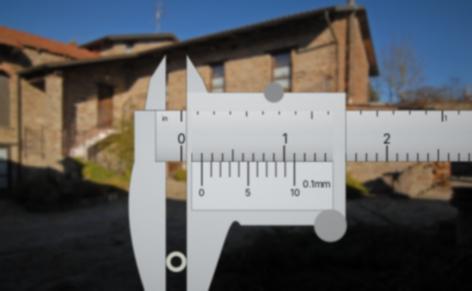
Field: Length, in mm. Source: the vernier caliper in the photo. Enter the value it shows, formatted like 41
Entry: 2.0
